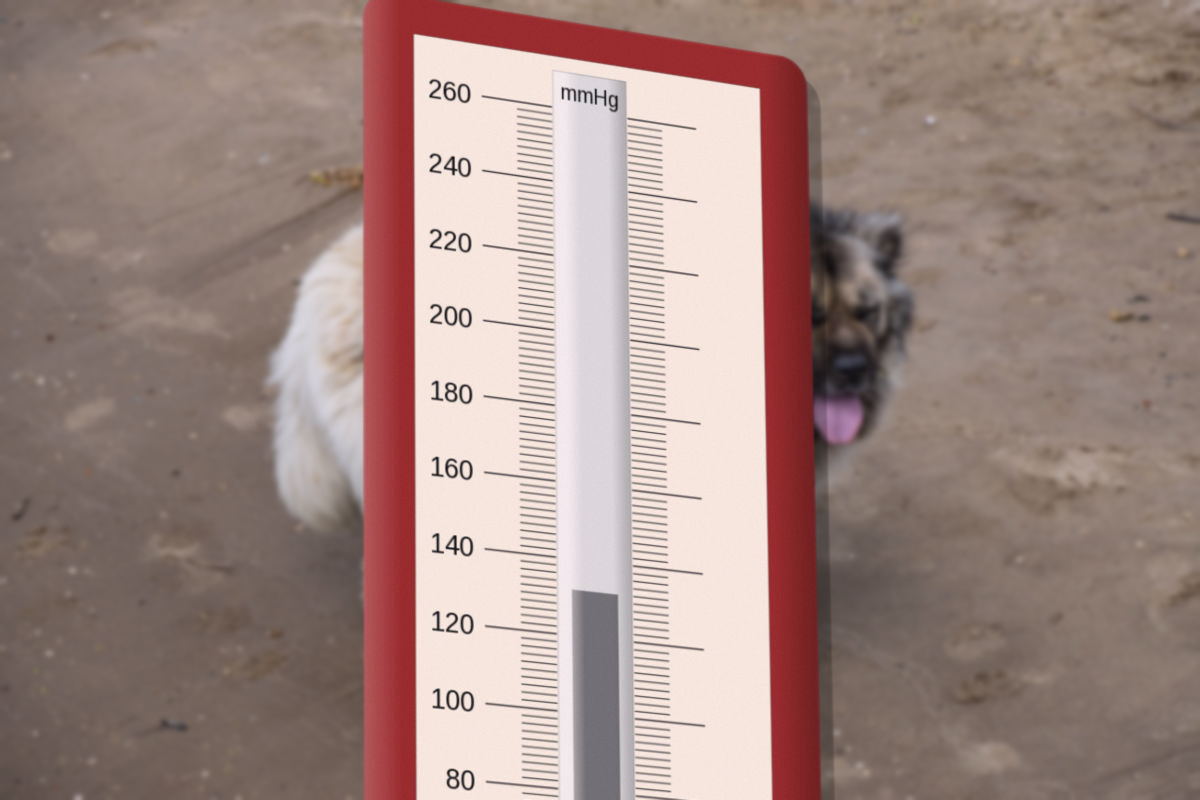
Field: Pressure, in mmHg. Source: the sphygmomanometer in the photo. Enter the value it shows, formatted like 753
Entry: 132
